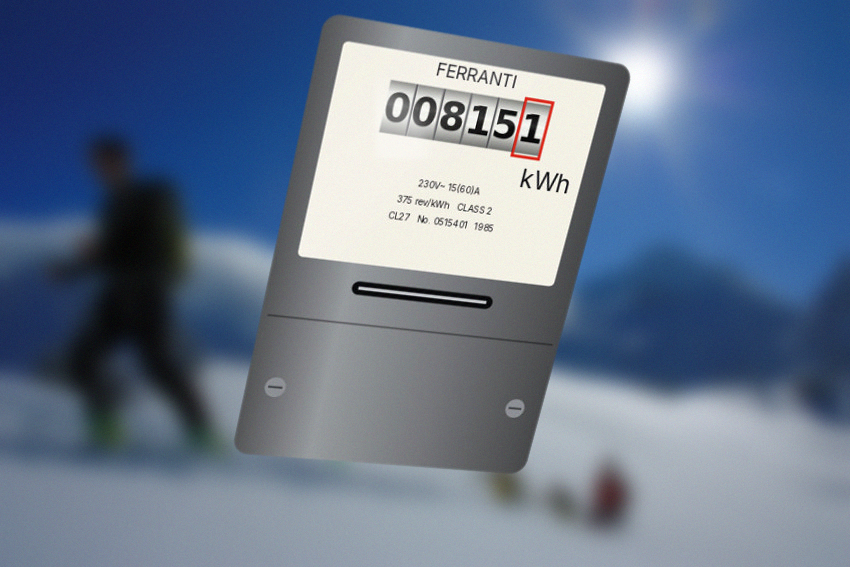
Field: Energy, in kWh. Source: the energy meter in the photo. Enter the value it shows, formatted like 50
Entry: 815.1
